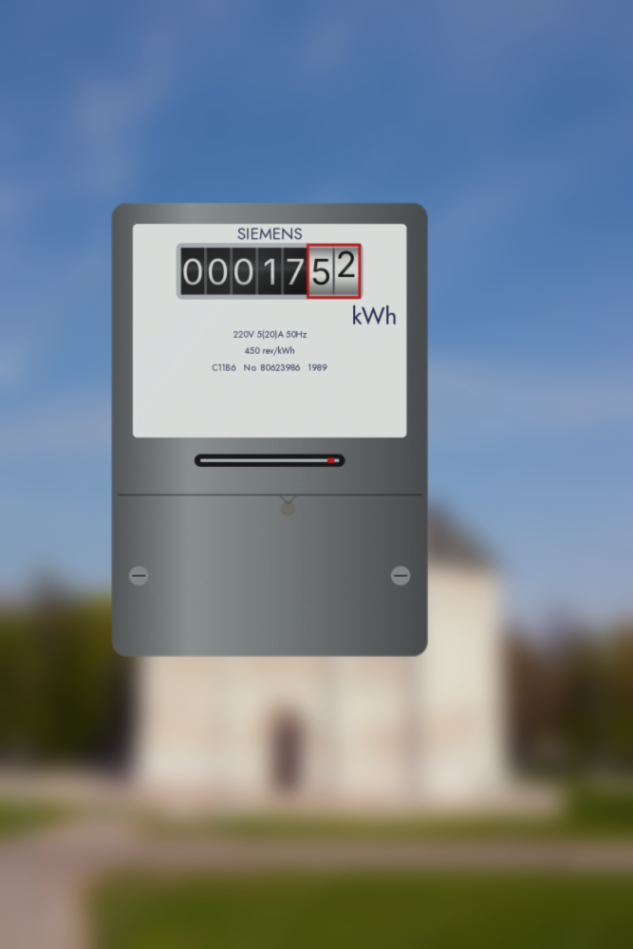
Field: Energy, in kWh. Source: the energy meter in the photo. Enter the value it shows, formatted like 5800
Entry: 17.52
